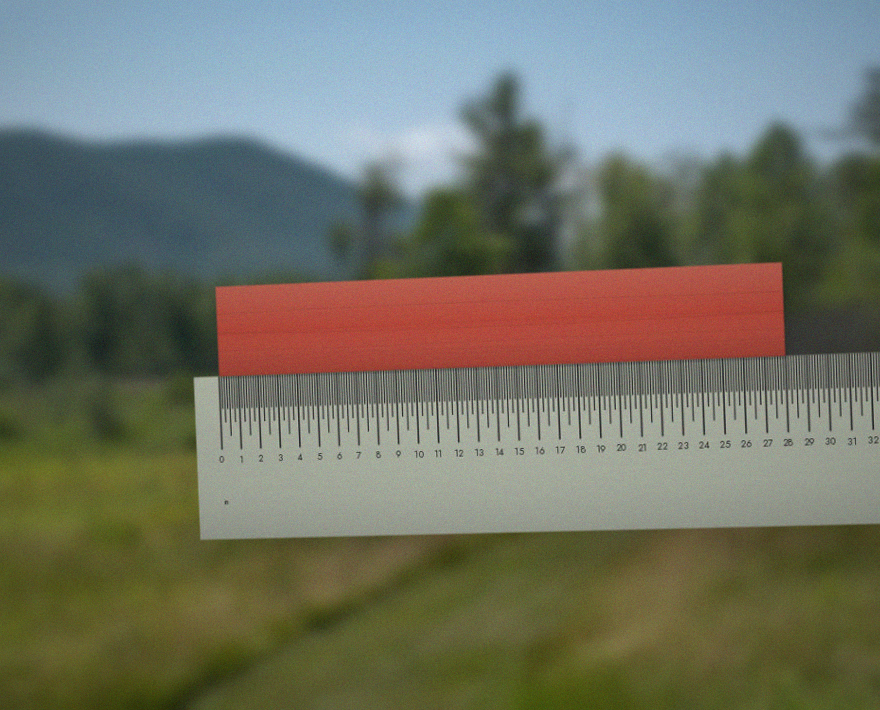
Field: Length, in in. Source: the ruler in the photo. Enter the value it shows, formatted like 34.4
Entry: 28
